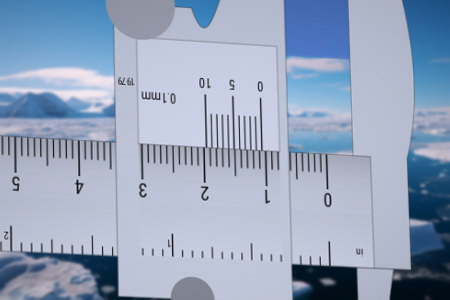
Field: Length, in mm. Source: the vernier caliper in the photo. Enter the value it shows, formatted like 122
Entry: 10.6
